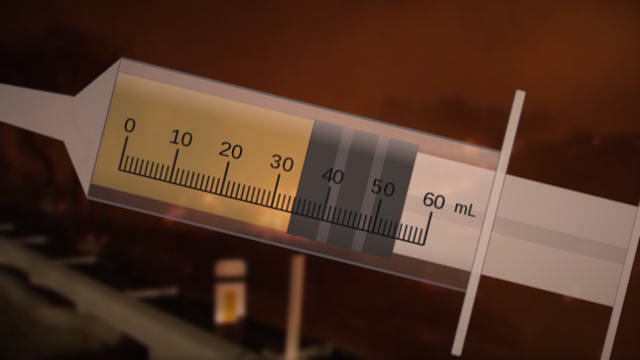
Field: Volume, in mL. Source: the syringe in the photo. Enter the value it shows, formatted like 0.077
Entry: 34
